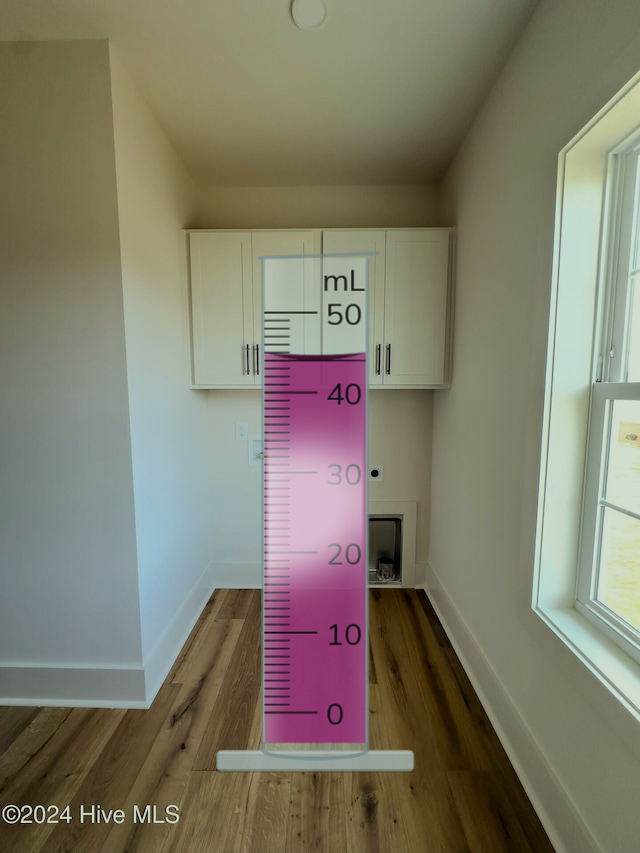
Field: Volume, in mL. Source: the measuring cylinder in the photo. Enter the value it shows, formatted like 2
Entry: 44
